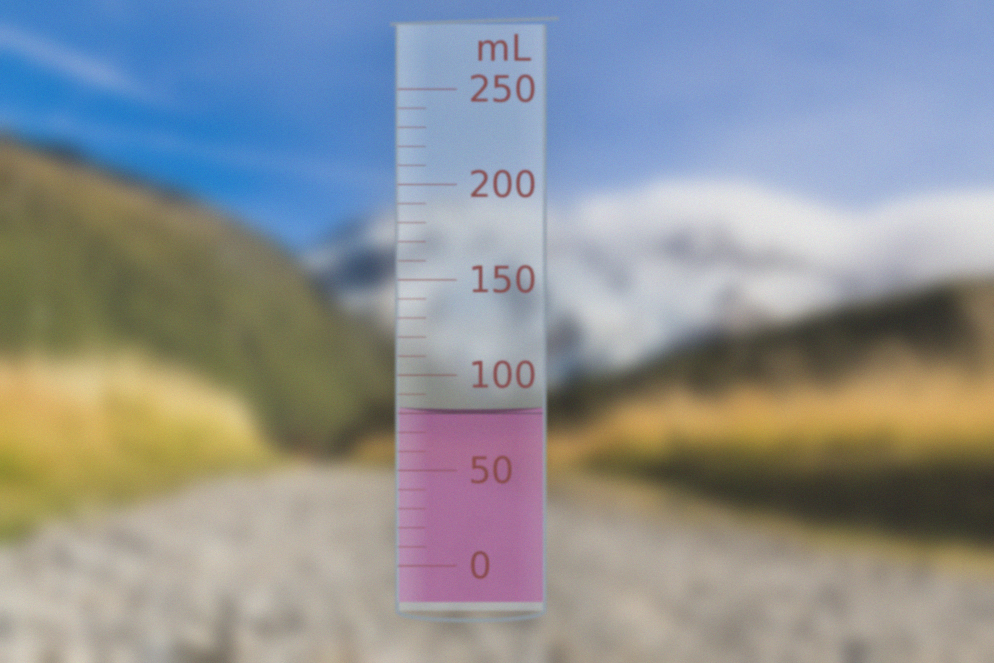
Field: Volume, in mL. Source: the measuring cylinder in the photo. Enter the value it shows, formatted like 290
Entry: 80
